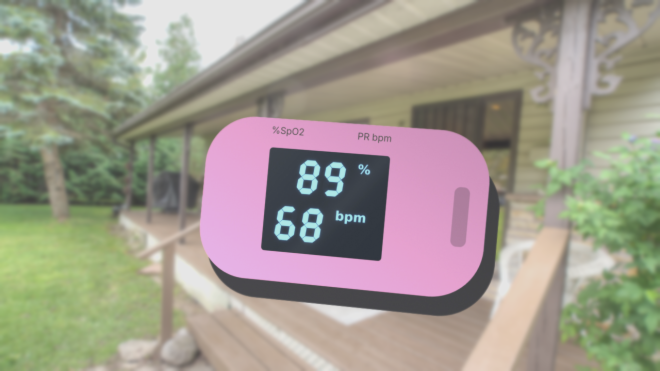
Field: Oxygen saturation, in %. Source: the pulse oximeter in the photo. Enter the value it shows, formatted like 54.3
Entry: 89
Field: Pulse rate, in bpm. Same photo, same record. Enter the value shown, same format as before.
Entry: 68
